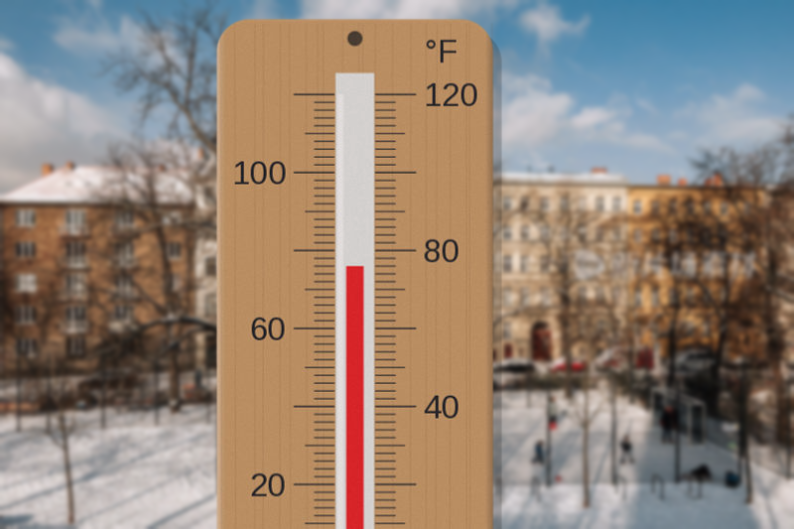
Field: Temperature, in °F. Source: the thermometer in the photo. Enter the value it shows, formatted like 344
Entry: 76
